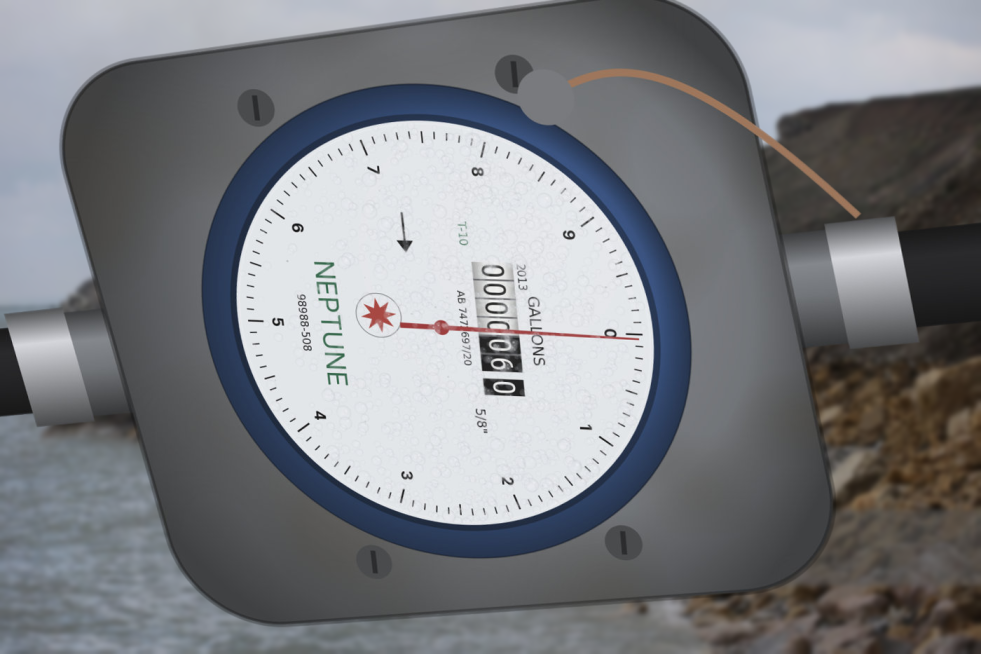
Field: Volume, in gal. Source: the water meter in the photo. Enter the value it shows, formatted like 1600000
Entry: 60.0
